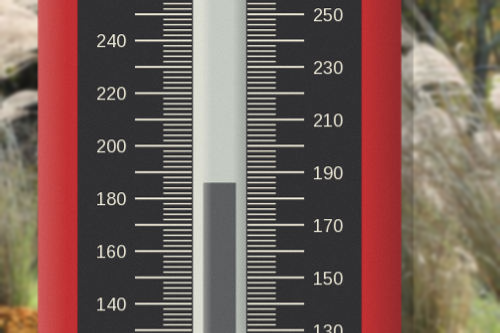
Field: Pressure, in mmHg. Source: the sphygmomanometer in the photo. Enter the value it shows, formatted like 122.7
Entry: 186
